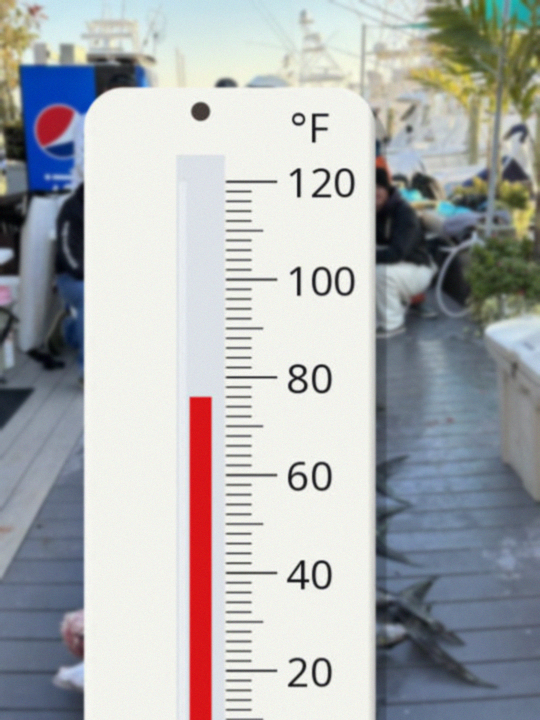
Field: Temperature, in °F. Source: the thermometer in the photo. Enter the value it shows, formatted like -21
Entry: 76
